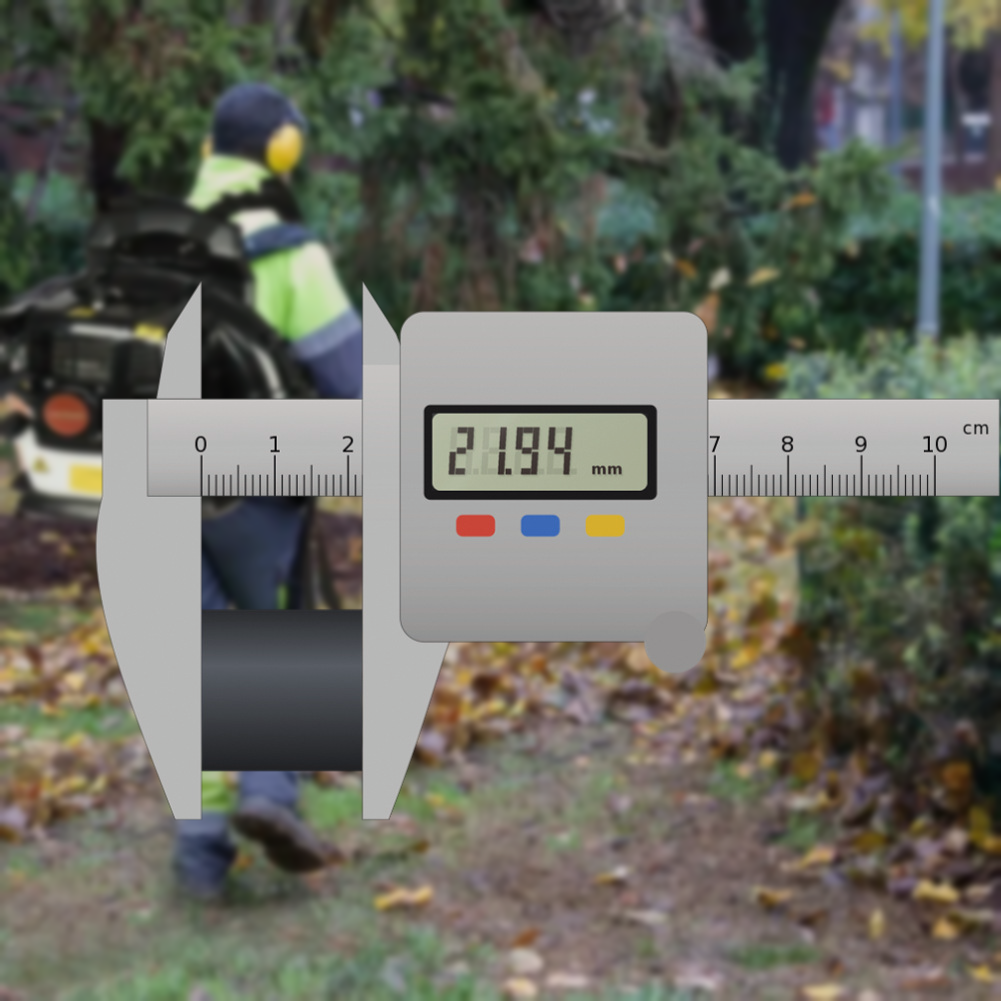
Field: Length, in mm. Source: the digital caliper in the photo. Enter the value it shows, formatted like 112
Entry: 21.94
